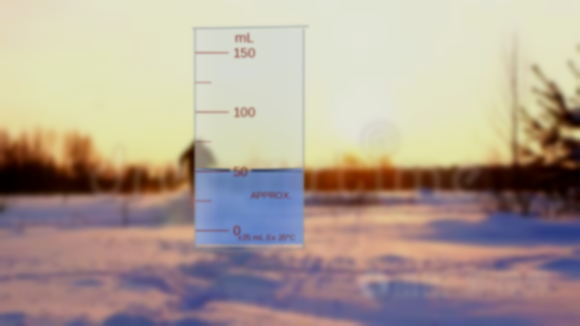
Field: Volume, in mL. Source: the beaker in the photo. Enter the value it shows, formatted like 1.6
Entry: 50
